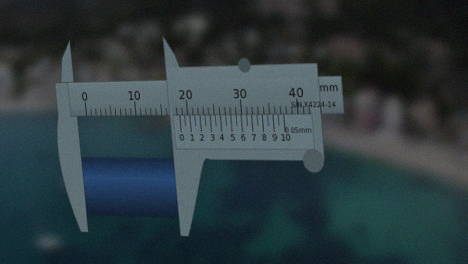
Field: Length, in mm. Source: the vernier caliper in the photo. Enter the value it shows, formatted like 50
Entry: 18.5
